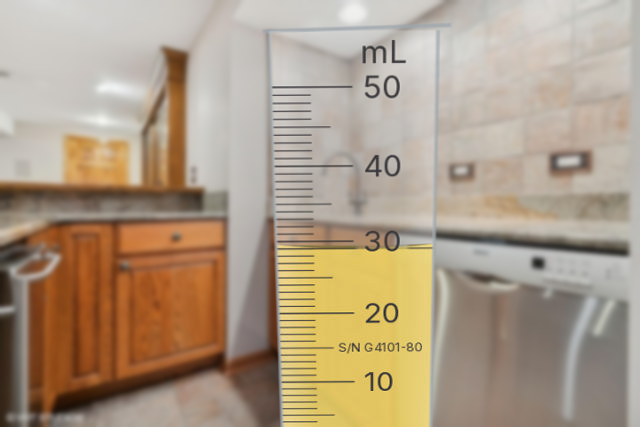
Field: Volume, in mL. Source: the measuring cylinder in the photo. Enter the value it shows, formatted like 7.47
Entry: 29
